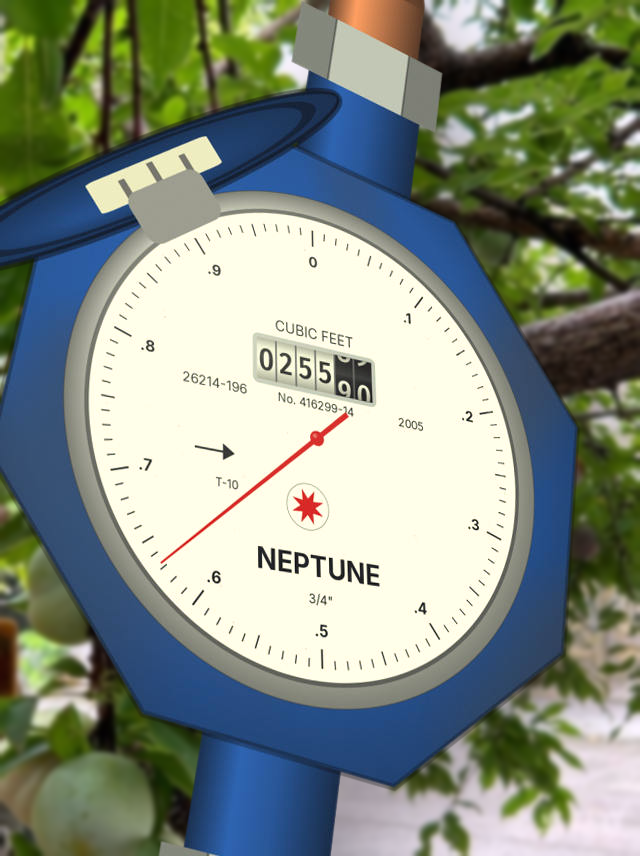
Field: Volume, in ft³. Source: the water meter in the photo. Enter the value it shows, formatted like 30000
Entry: 25589.63
